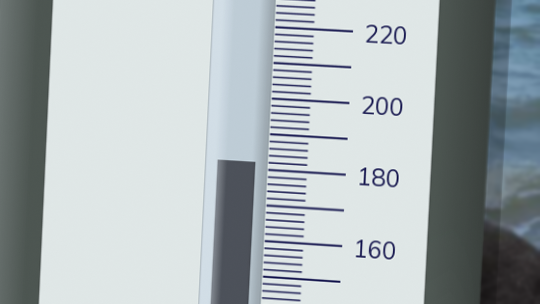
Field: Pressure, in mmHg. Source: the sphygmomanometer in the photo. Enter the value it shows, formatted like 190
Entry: 182
